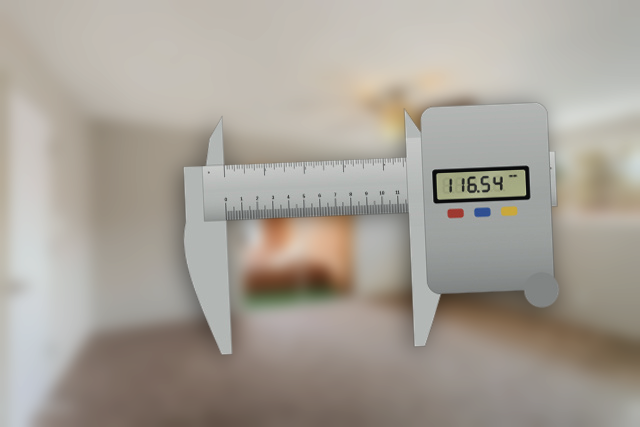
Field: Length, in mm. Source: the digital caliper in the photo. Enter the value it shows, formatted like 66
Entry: 116.54
